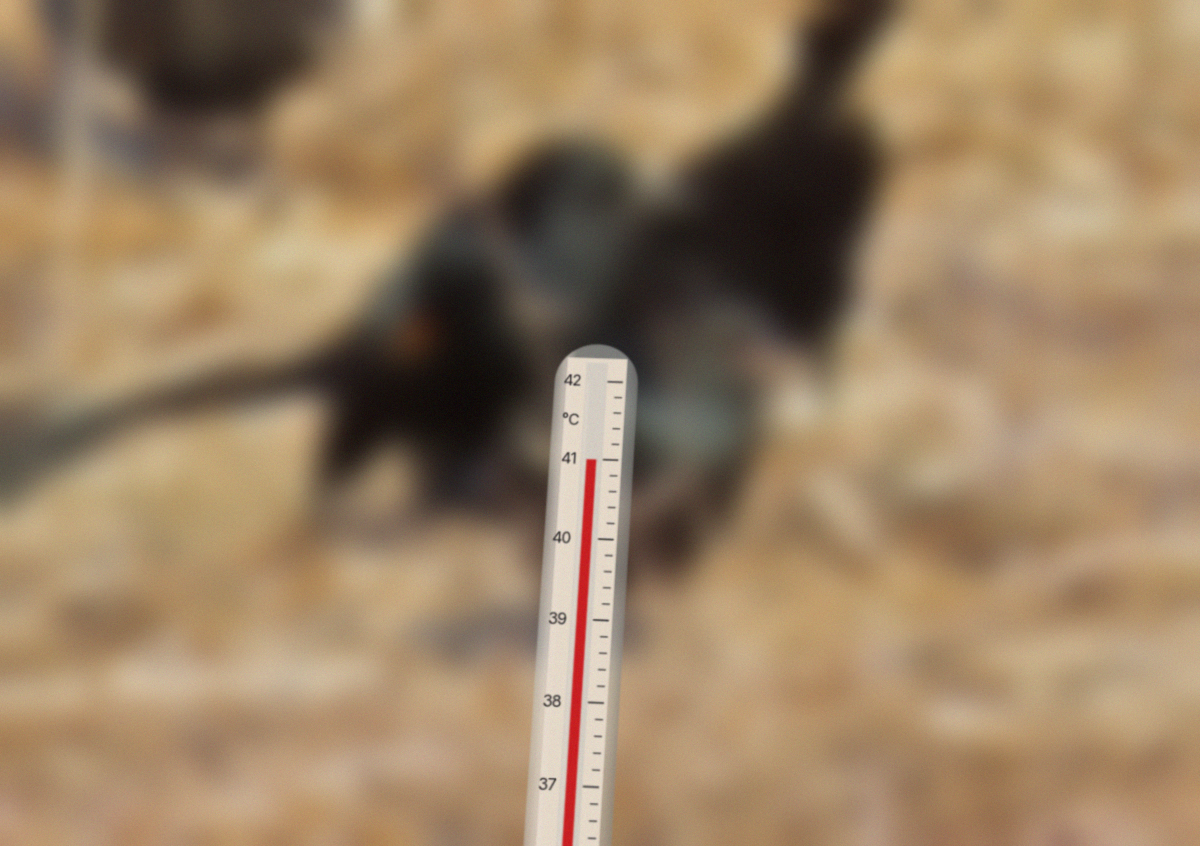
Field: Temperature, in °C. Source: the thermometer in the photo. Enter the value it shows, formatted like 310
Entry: 41
